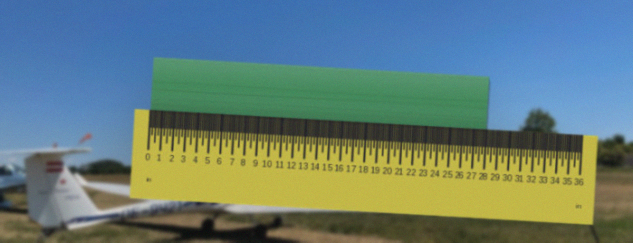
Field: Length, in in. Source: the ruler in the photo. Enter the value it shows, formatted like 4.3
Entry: 28
